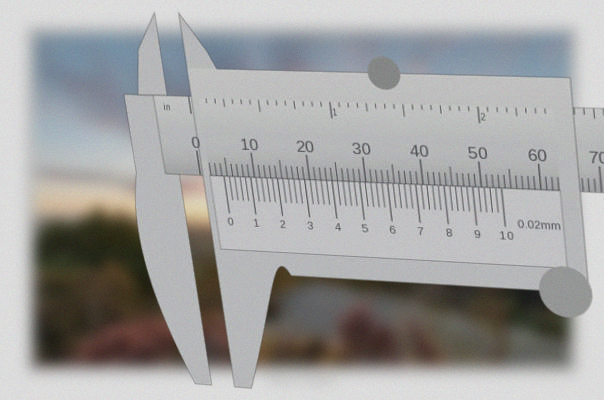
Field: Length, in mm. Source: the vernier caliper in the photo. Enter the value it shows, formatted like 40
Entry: 4.4
